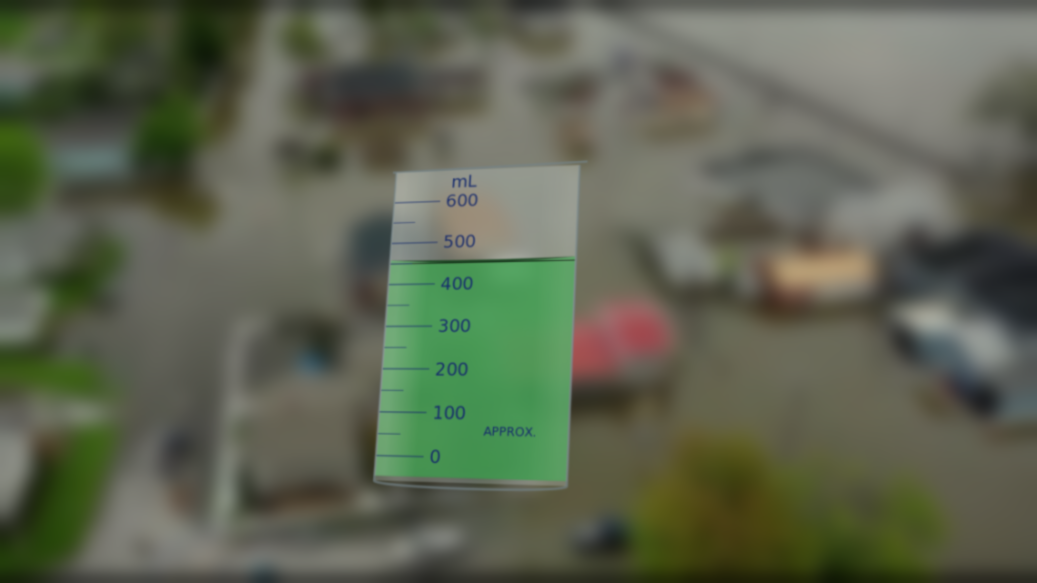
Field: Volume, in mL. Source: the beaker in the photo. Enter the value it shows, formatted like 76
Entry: 450
